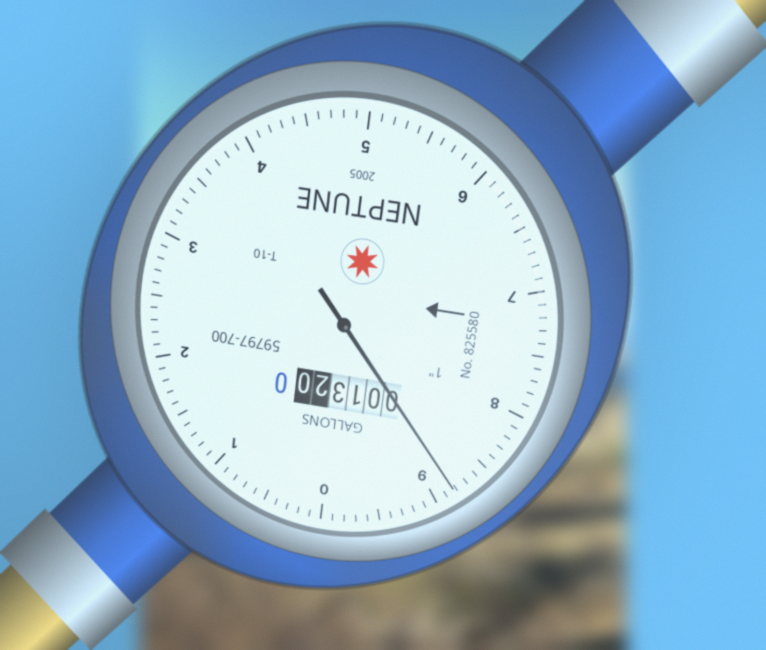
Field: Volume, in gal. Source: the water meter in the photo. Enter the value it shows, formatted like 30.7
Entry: 13198.8
